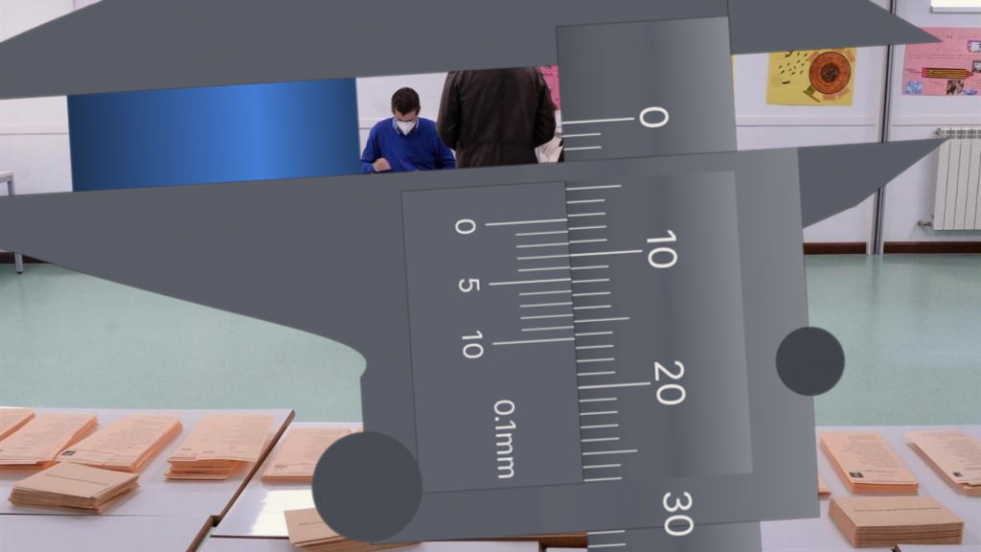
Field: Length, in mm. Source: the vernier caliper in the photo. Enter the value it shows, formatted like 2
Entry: 7.3
